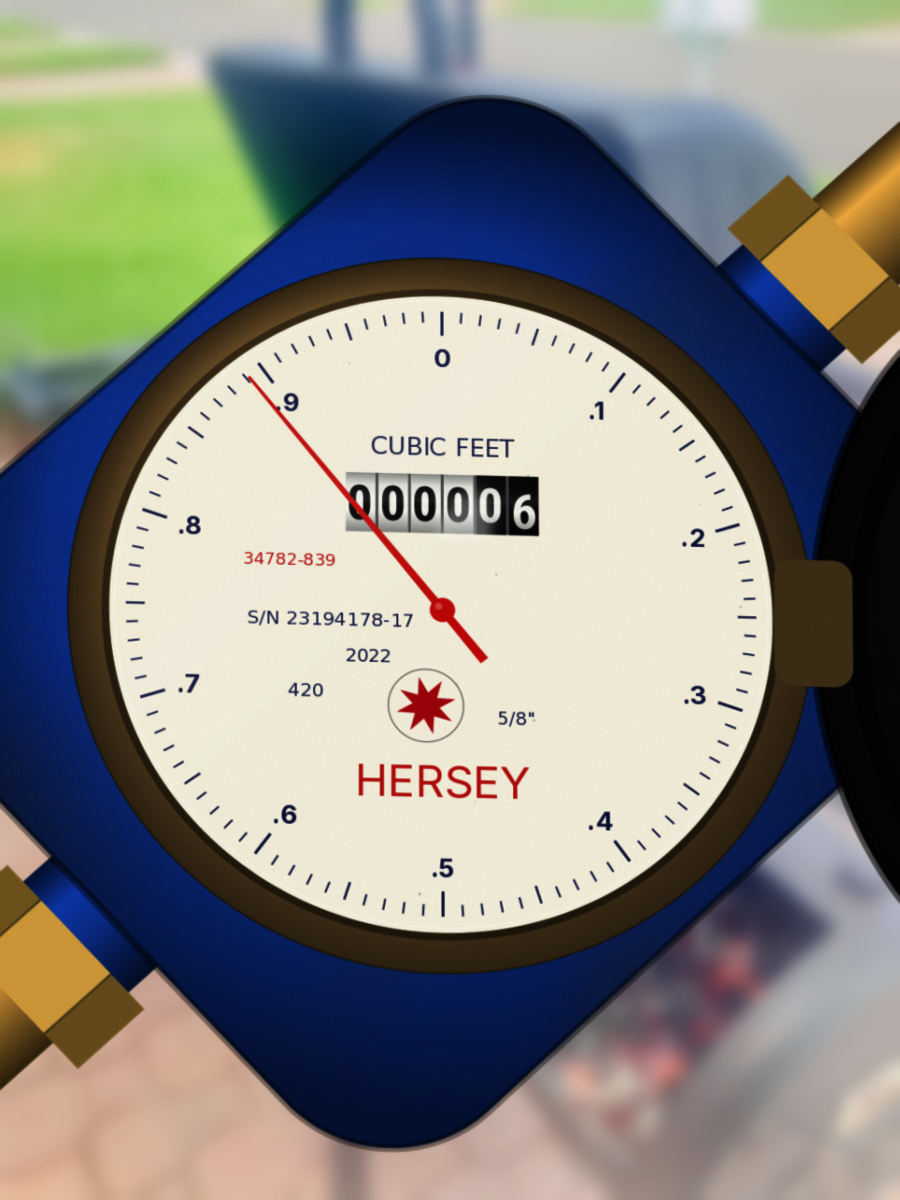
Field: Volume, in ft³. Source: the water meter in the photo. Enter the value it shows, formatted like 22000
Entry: 5.89
